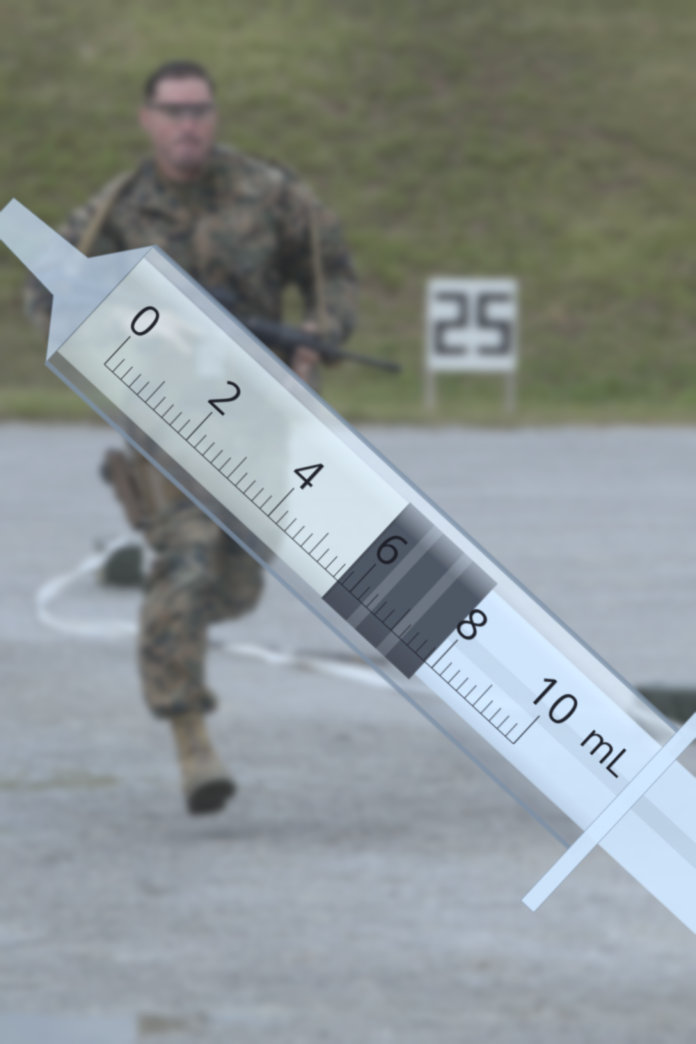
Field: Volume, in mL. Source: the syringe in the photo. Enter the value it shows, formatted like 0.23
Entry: 5.7
